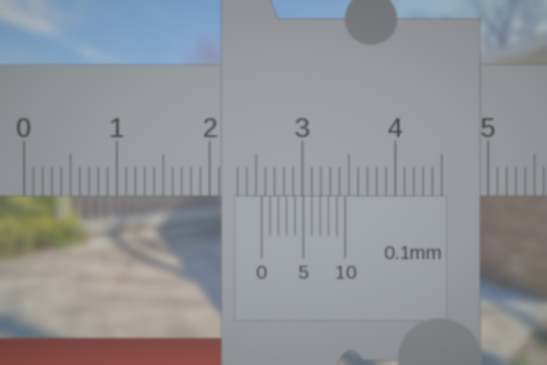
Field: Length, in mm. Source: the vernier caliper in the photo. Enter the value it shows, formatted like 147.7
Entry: 25.6
